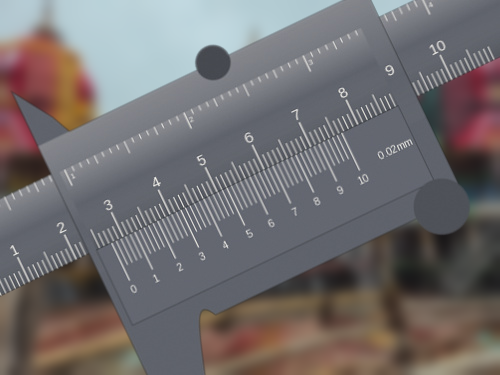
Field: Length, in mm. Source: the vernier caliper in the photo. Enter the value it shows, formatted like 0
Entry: 27.5
